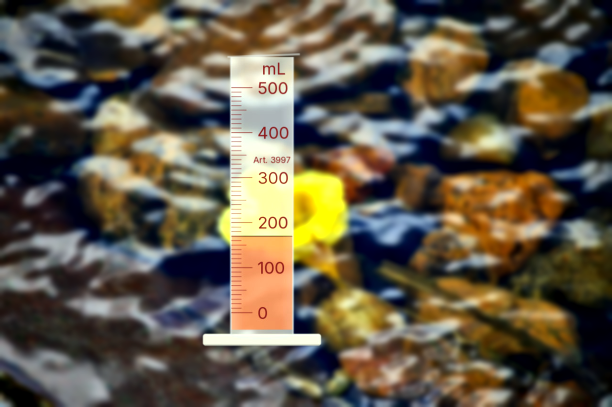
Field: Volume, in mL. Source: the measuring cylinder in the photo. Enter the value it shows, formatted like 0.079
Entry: 170
